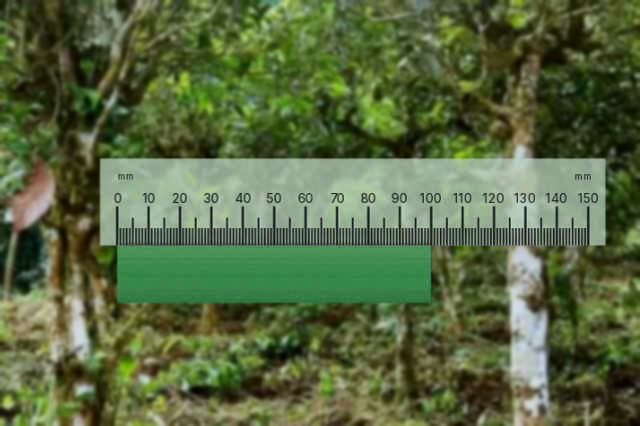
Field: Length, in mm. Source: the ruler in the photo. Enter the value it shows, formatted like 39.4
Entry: 100
